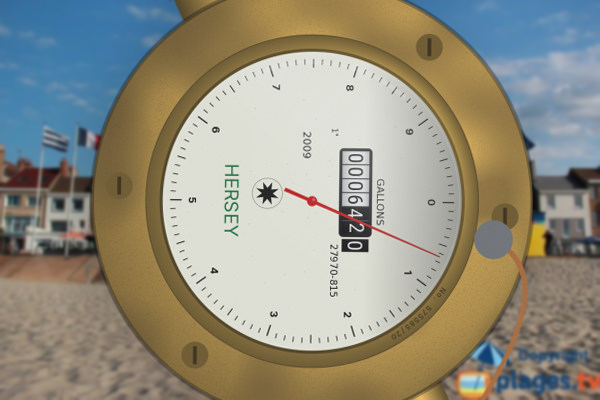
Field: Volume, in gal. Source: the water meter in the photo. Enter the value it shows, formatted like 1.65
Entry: 6420.6
